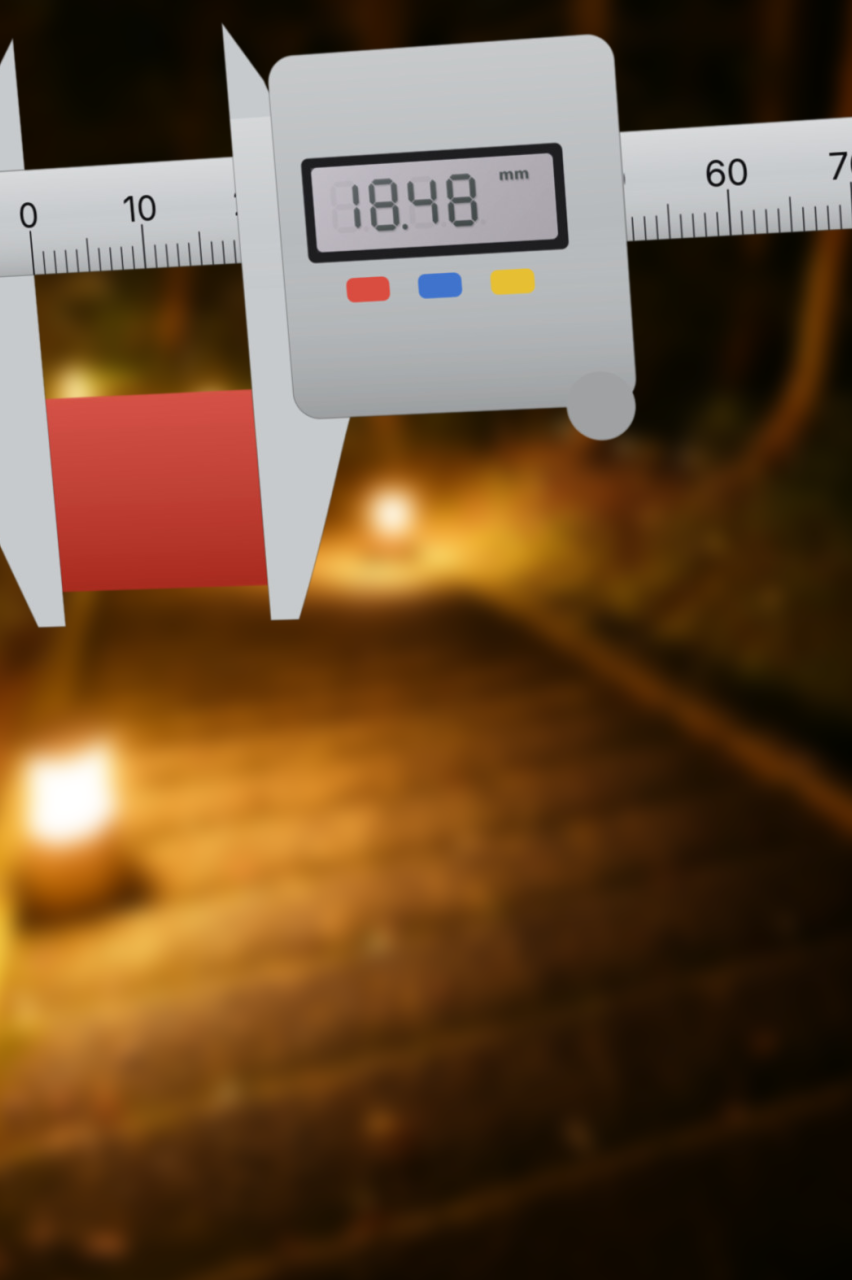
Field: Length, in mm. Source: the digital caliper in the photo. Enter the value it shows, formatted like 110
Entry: 18.48
